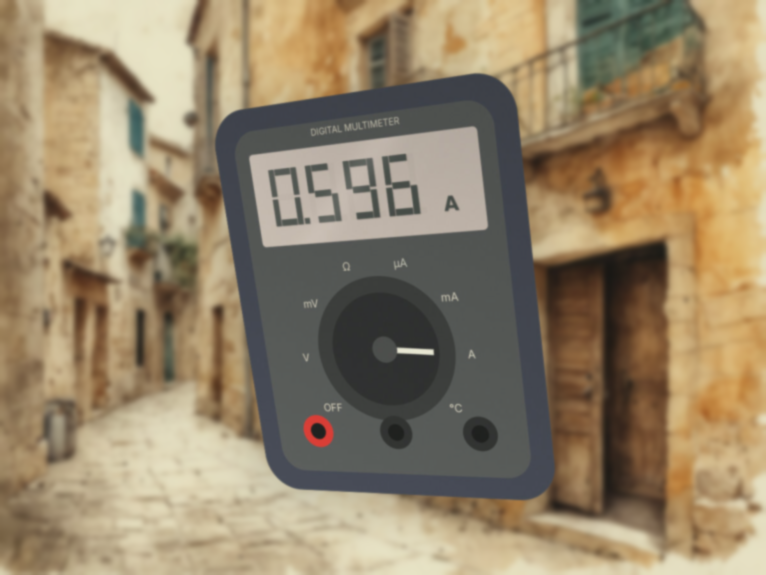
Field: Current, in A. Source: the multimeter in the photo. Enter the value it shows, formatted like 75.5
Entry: 0.596
